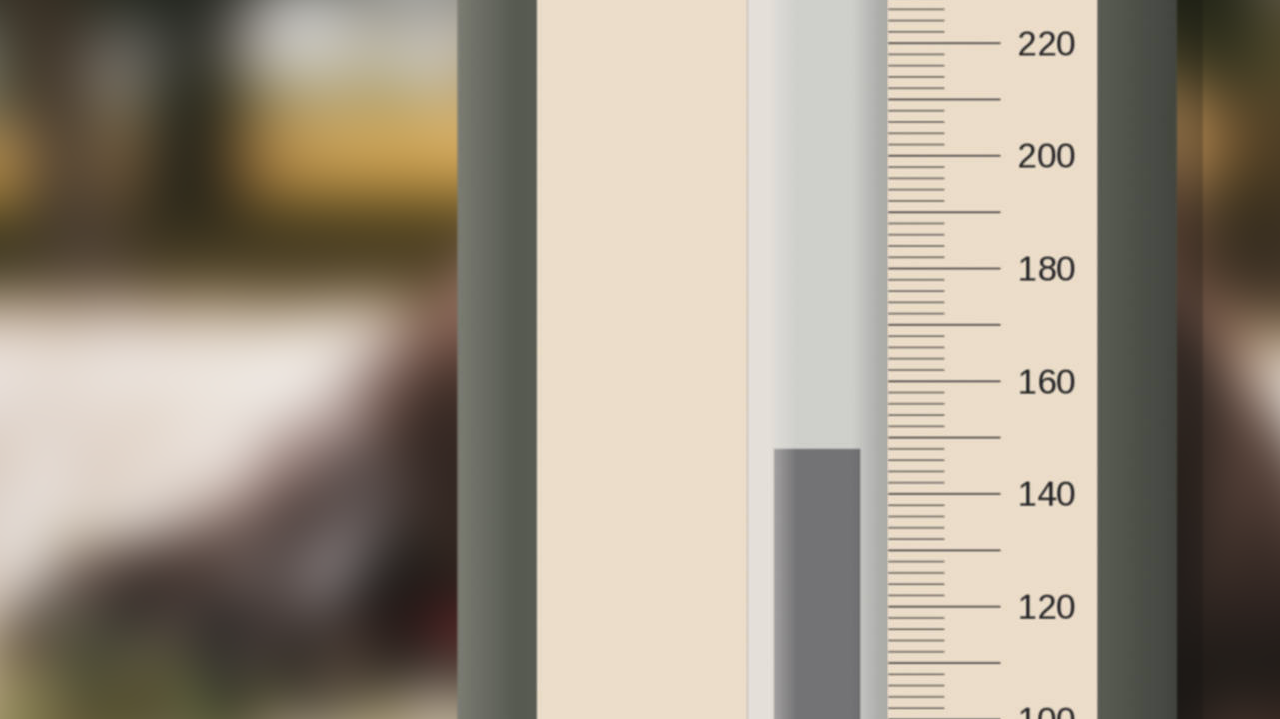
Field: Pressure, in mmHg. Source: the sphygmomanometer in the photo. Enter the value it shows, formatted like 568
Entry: 148
